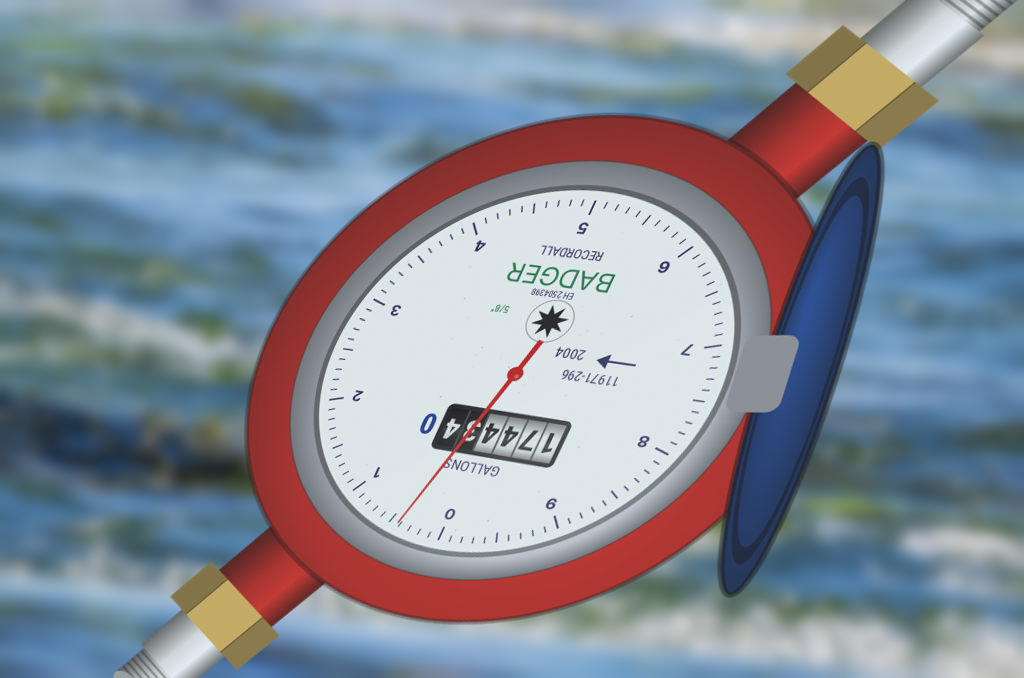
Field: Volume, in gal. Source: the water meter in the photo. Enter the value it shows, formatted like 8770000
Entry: 1744340.4
